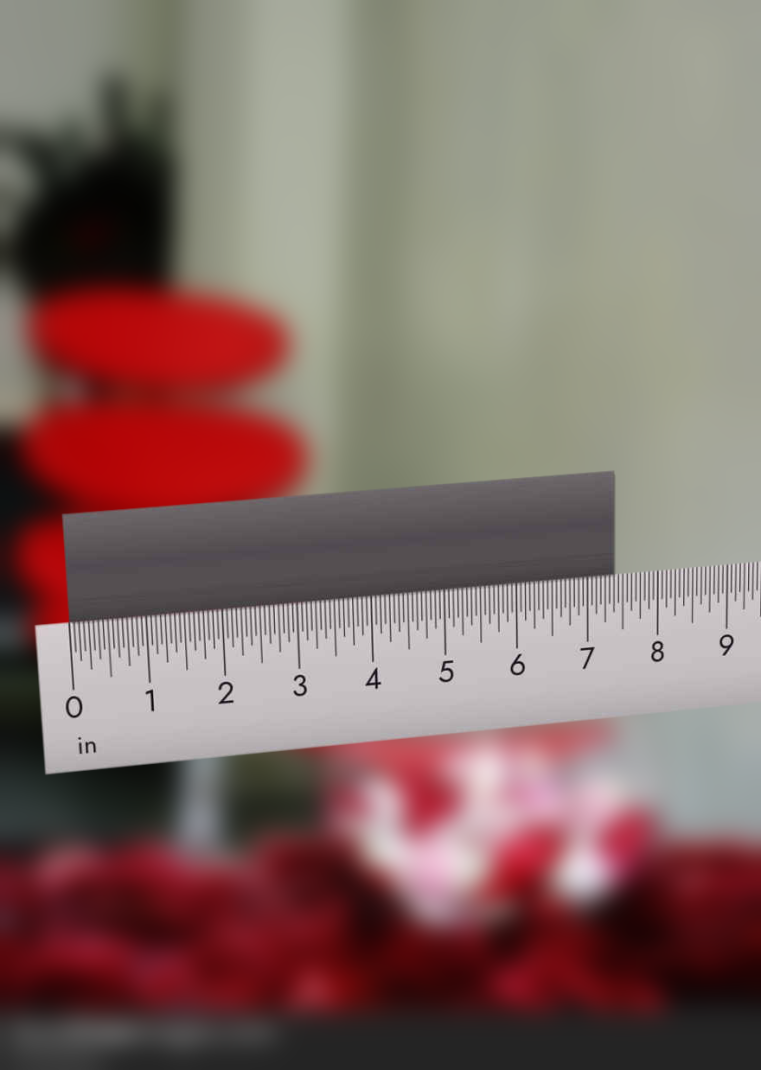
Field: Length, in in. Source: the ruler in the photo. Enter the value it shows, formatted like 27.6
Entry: 7.375
